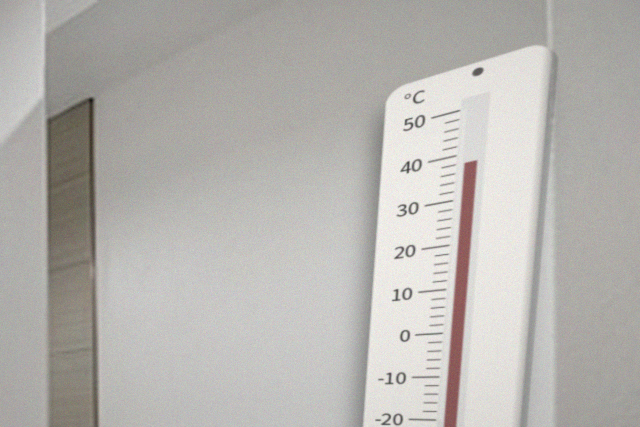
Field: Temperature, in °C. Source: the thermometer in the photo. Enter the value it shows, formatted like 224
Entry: 38
